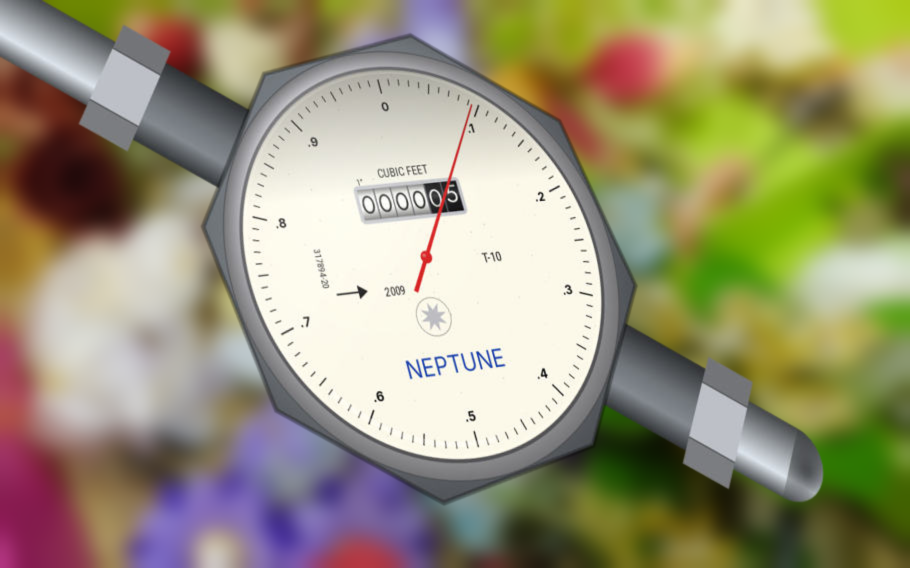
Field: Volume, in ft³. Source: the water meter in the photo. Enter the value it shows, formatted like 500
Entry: 5.09
